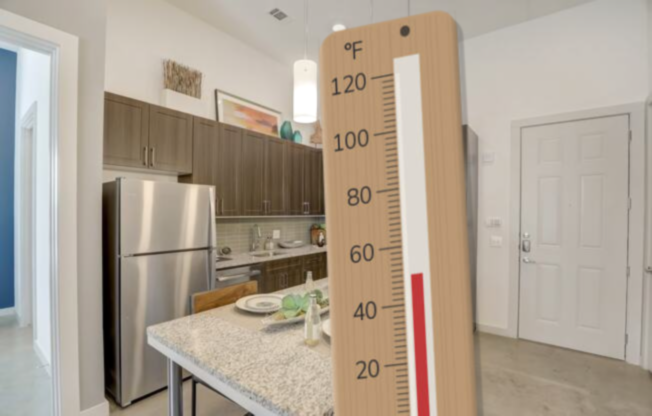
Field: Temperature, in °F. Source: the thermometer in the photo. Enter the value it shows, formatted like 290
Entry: 50
